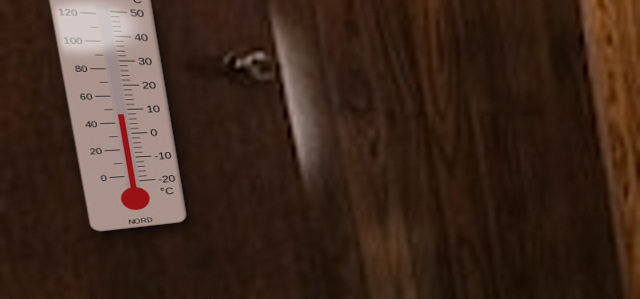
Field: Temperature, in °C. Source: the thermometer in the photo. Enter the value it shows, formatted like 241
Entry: 8
